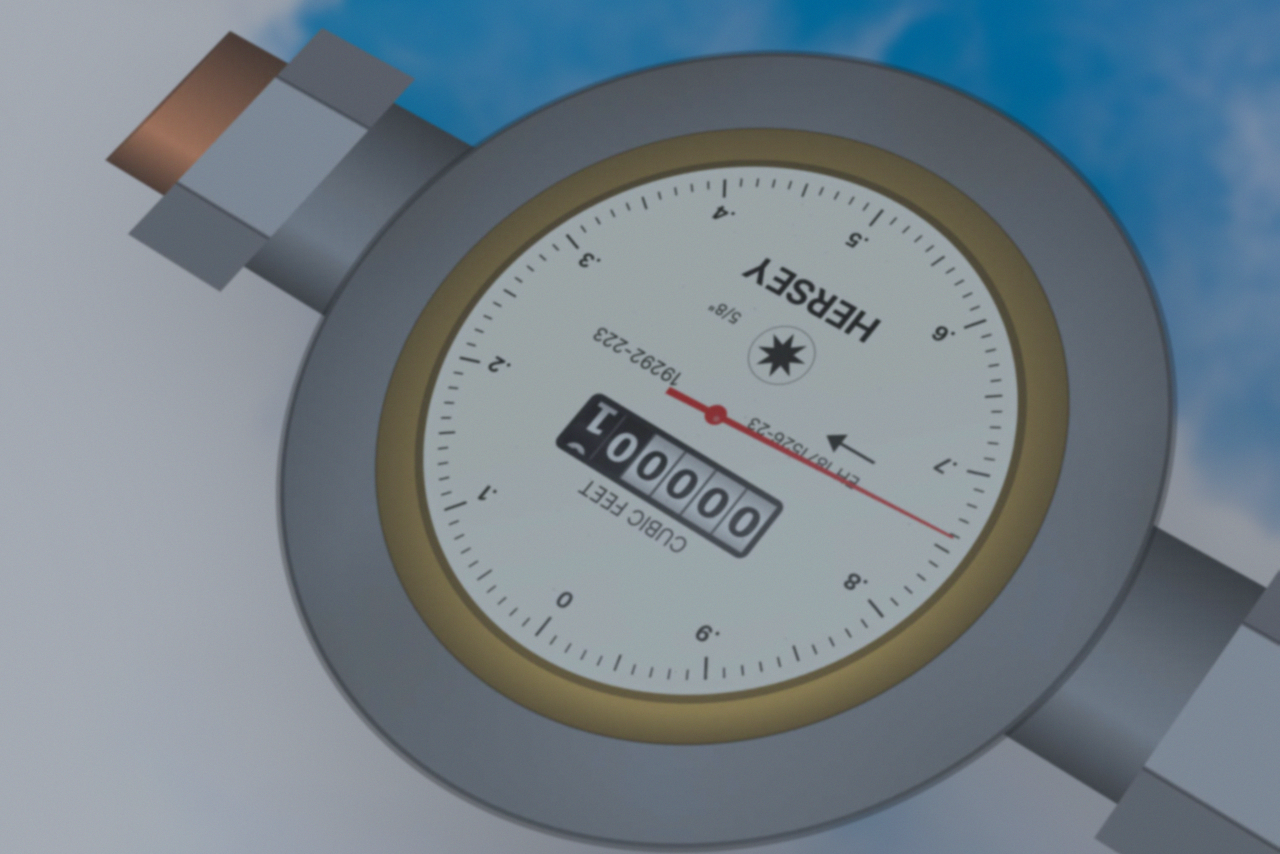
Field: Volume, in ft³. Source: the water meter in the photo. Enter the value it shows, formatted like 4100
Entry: 0.74
